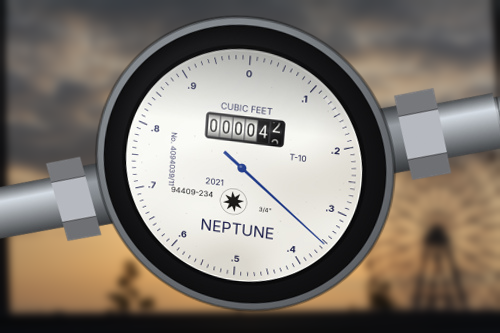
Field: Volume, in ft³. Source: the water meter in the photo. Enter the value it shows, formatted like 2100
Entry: 42.35
